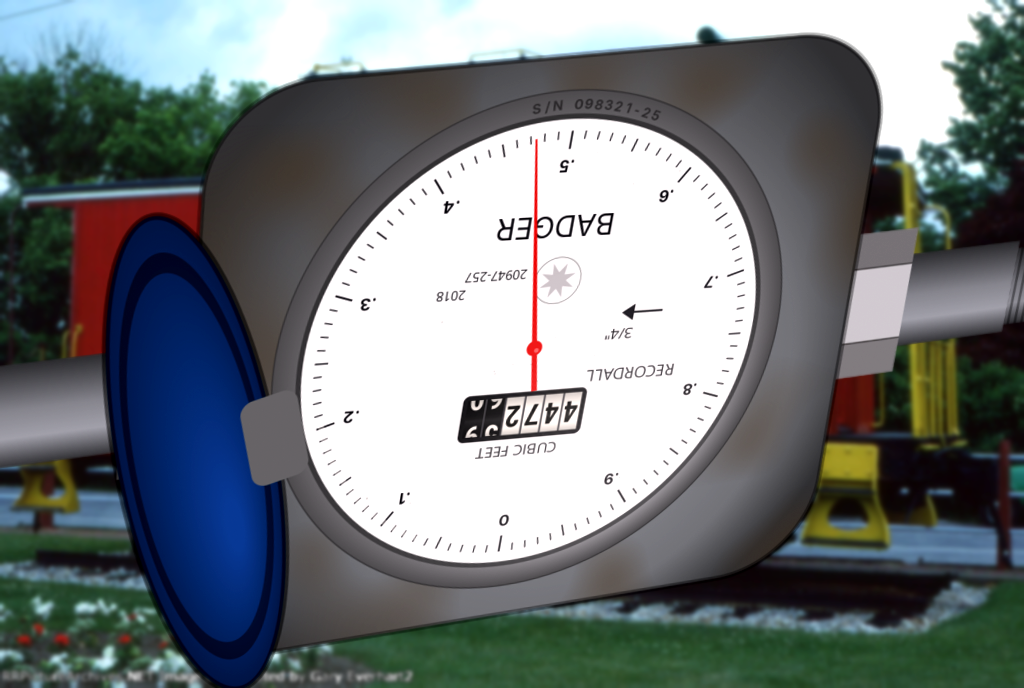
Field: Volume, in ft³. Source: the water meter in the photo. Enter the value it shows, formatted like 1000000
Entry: 447259.47
